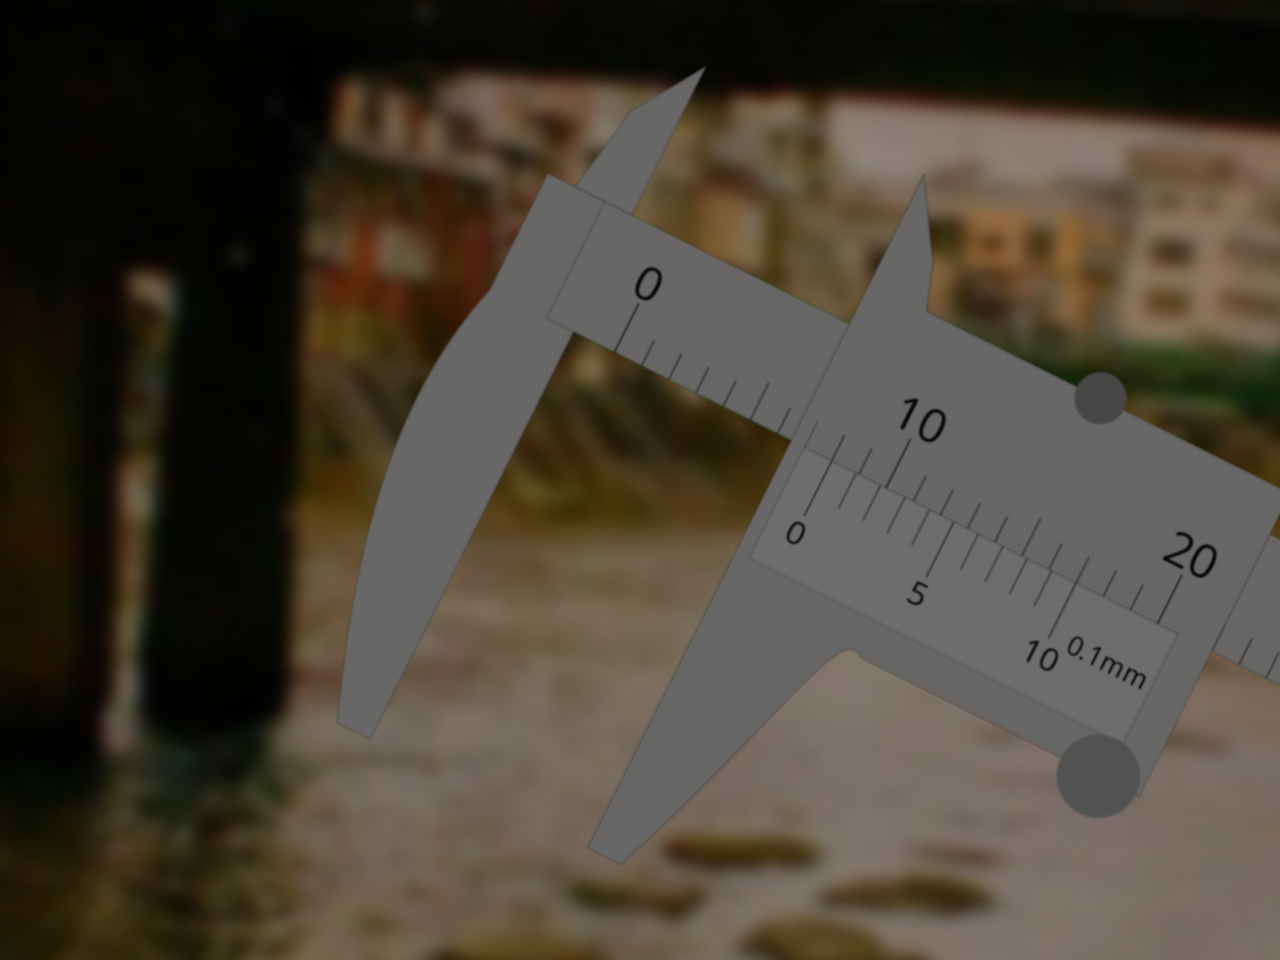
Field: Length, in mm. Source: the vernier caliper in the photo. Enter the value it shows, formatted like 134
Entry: 8.0
